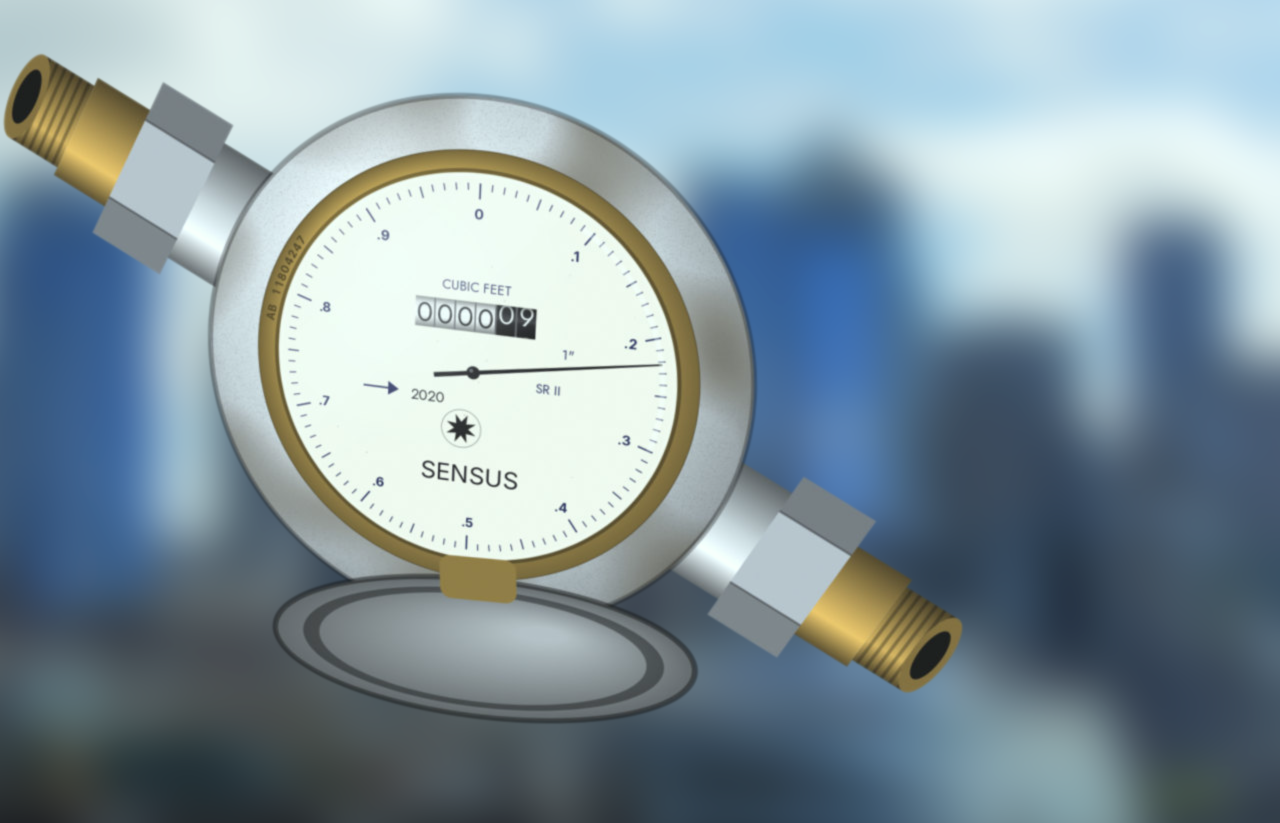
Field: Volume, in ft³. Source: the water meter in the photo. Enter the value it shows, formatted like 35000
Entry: 9.22
